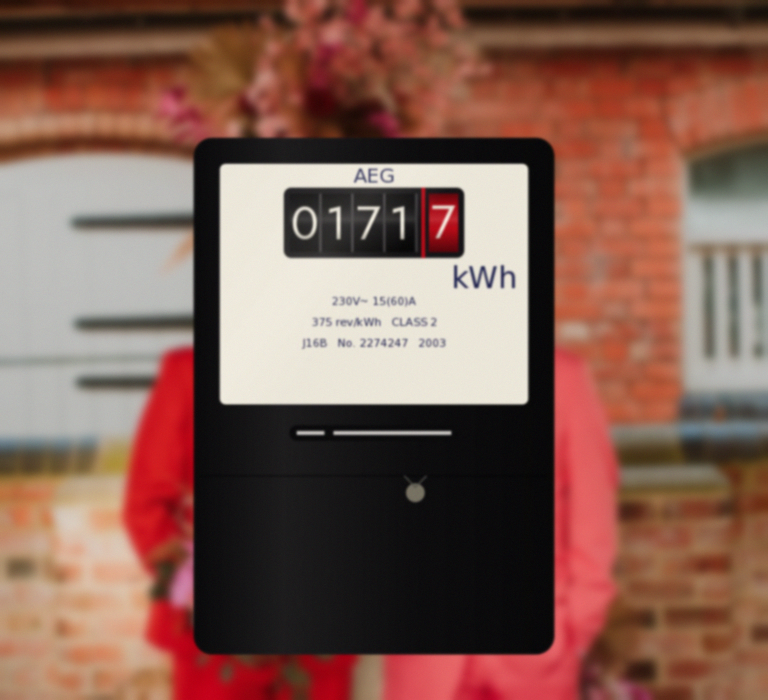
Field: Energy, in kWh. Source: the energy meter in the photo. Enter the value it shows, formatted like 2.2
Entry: 171.7
